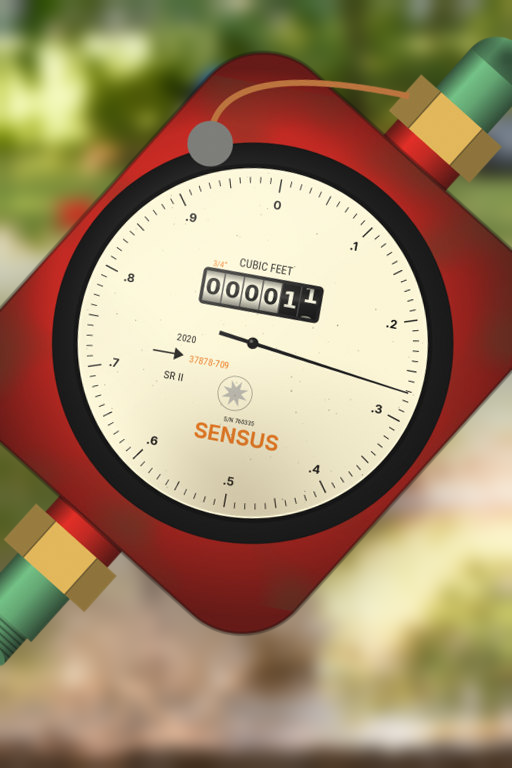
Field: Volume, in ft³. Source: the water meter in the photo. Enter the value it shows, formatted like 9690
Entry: 11.27
